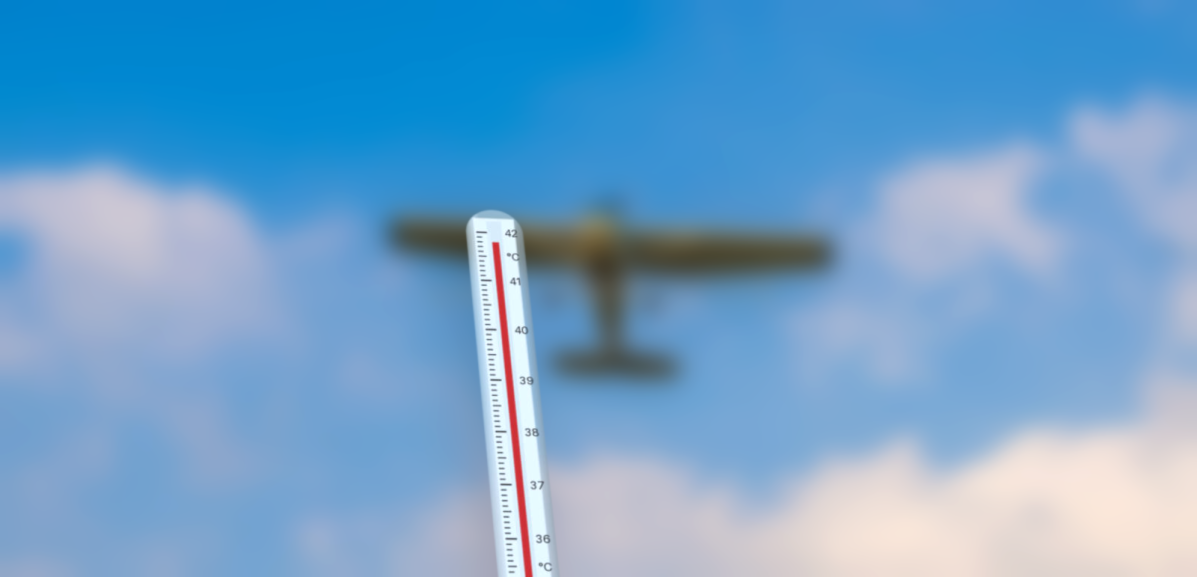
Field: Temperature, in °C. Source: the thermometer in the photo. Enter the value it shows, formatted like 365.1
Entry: 41.8
